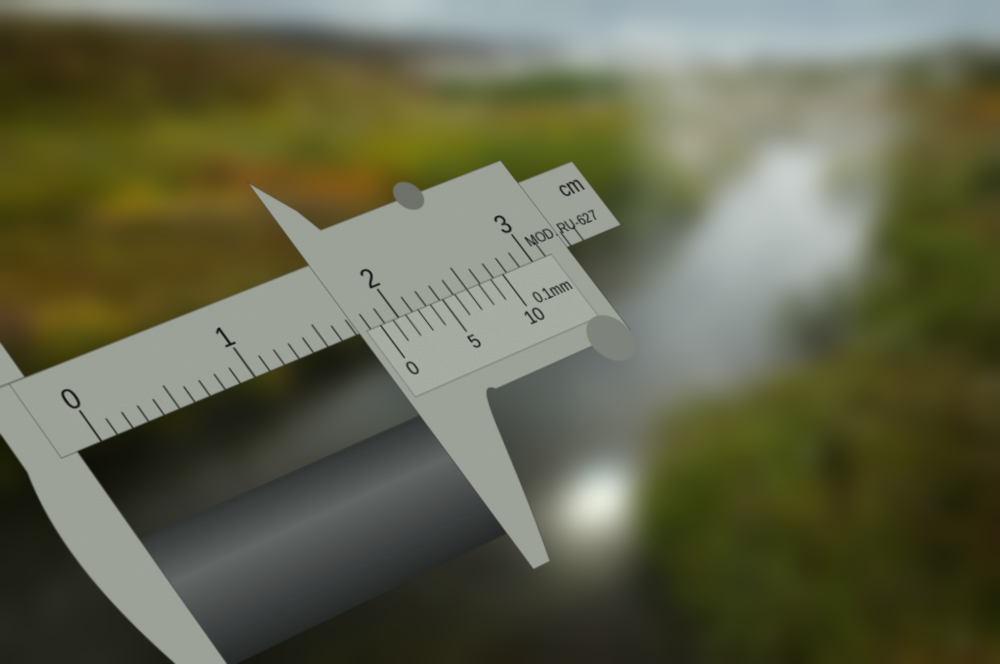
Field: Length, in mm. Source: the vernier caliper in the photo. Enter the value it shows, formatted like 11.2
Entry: 18.7
